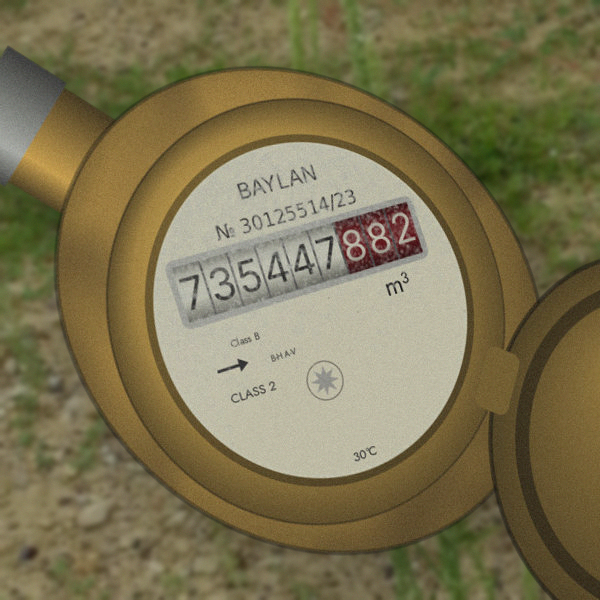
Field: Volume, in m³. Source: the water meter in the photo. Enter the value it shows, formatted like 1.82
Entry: 735447.882
